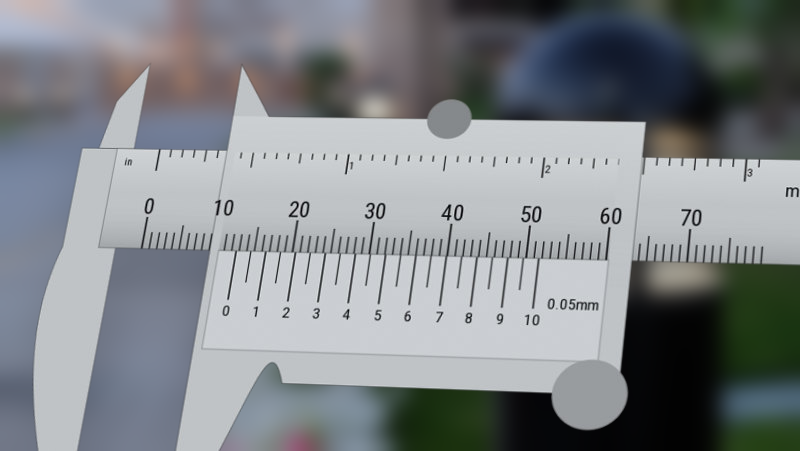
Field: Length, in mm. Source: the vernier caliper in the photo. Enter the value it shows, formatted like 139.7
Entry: 12.6
